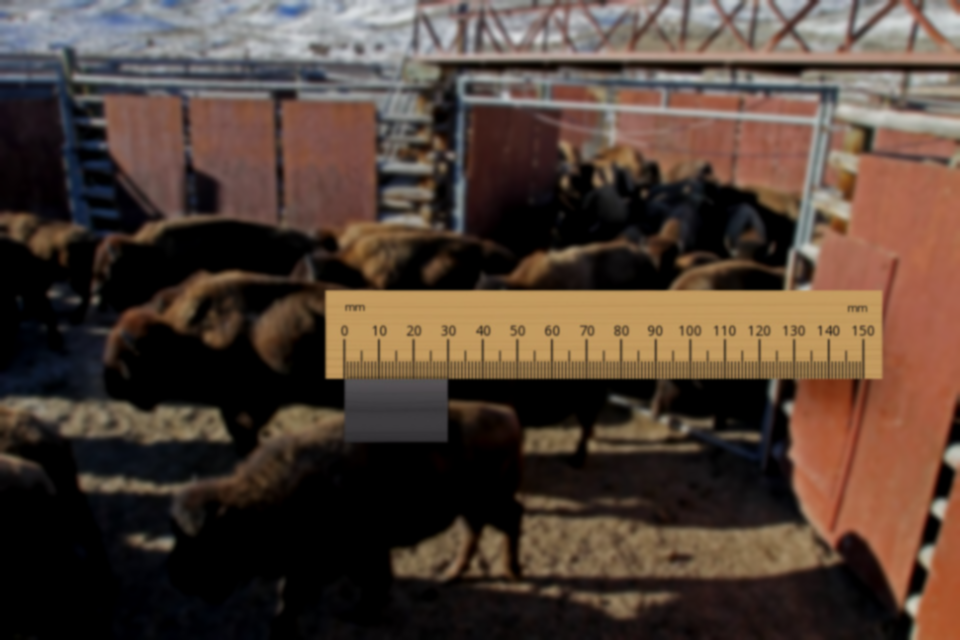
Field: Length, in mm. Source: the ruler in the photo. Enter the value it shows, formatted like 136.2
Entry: 30
